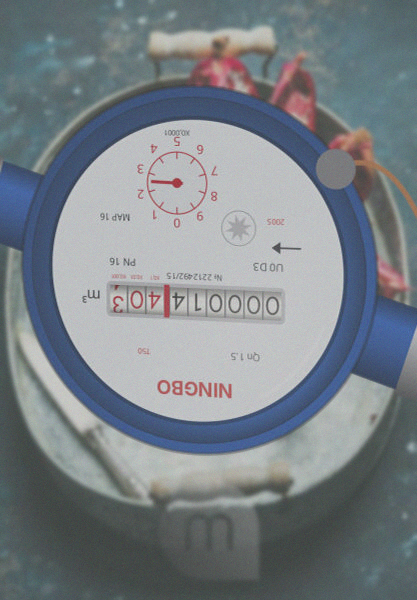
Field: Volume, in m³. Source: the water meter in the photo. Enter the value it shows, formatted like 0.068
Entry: 14.4032
